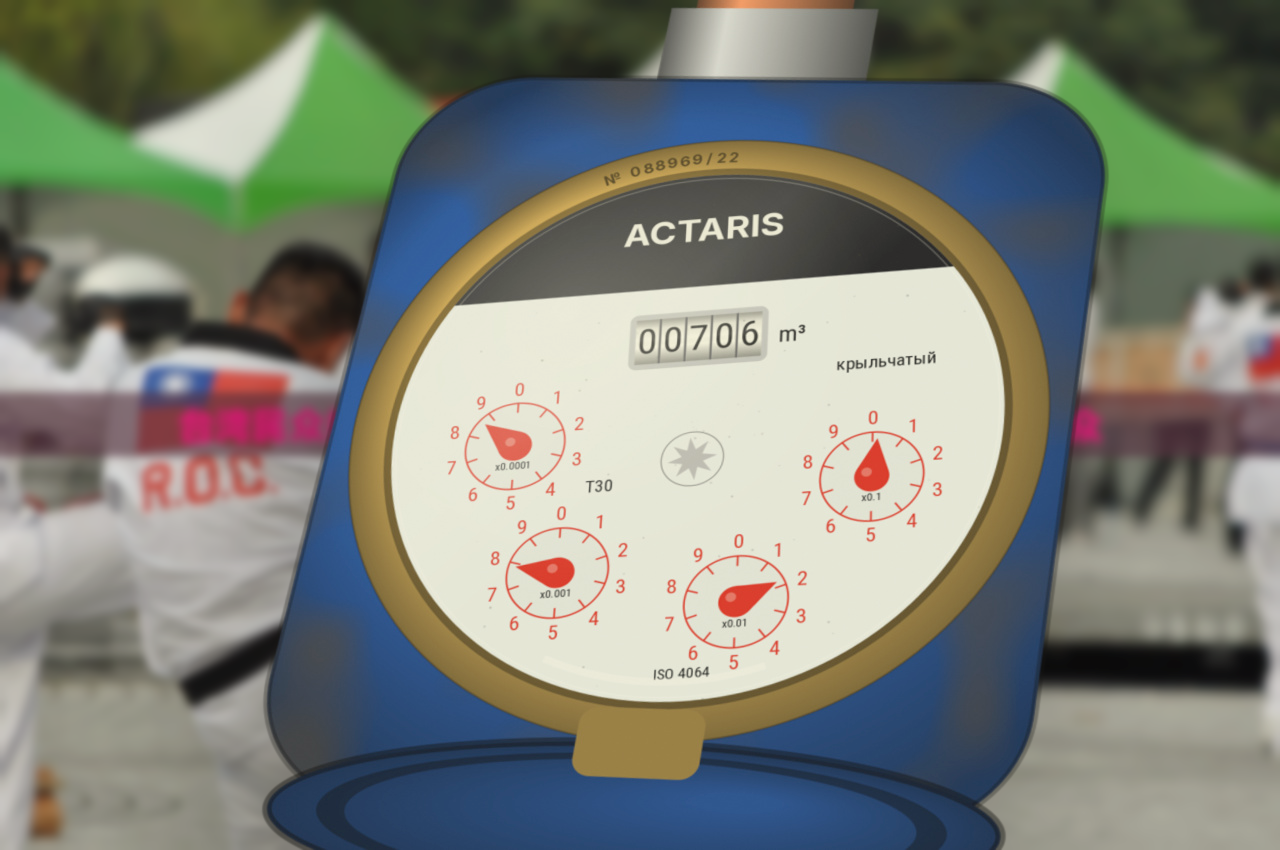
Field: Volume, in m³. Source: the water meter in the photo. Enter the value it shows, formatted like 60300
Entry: 706.0178
